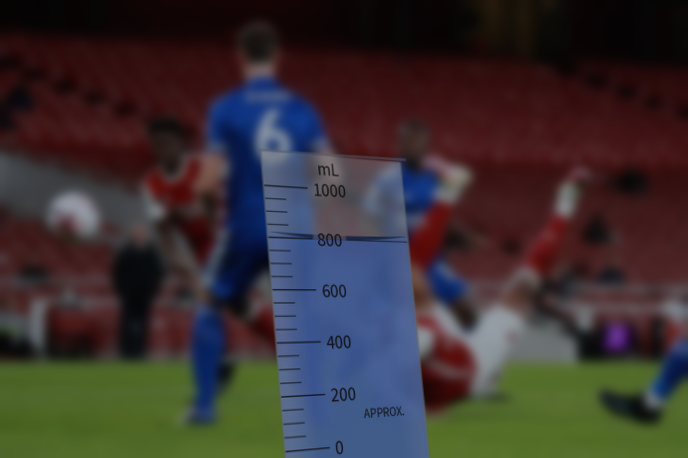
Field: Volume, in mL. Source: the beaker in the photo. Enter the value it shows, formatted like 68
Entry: 800
